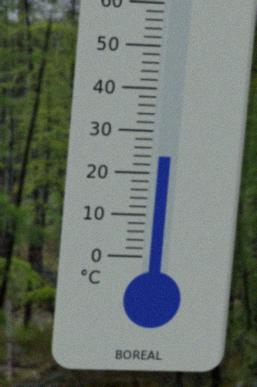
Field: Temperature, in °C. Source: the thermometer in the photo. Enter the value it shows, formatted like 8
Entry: 24
